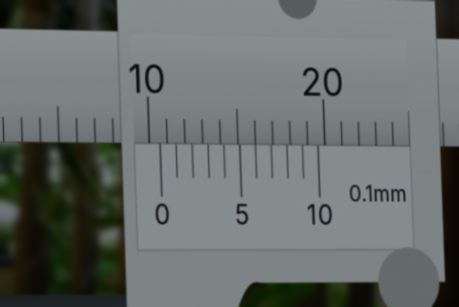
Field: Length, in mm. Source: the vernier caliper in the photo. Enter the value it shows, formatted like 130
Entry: 10.6
